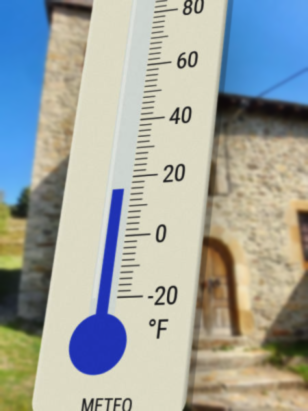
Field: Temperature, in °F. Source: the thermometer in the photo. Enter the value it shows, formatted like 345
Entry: 16
